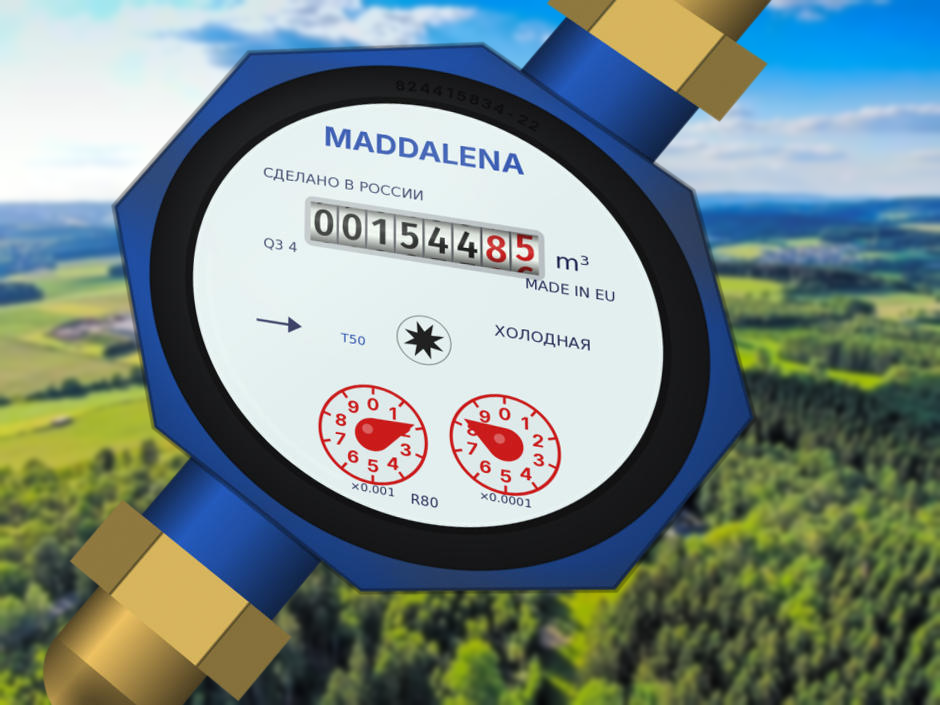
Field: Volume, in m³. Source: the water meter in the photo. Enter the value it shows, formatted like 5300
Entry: 1544.8518
